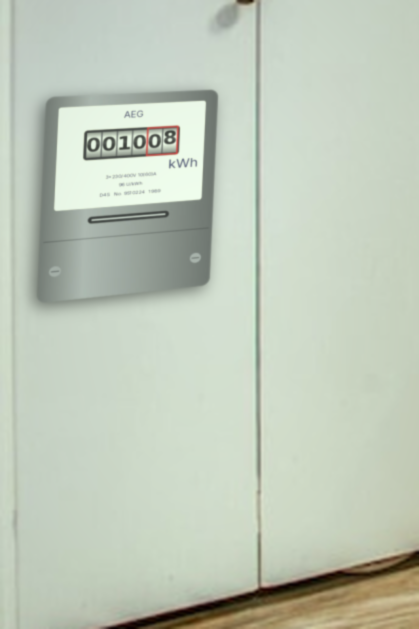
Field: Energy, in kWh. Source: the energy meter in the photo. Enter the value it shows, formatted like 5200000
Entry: 10.08
